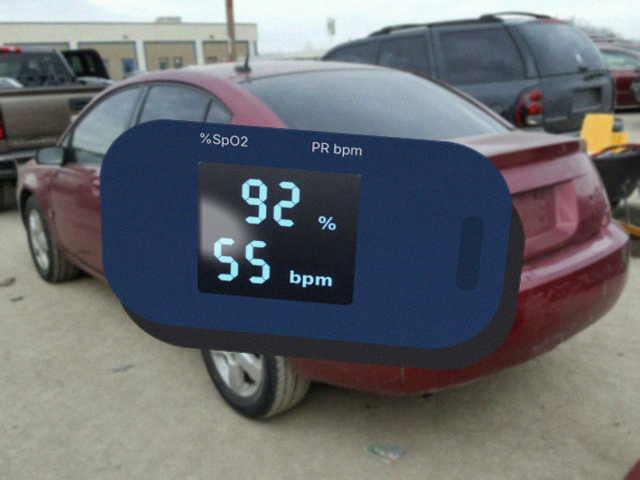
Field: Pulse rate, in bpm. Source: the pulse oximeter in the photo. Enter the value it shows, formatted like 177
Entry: 55
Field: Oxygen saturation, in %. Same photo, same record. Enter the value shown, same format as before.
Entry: 92
